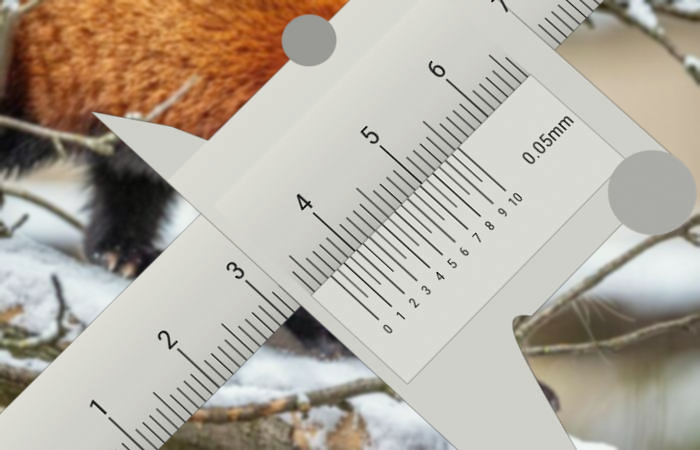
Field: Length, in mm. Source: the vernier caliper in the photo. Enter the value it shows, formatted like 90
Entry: 36.4
